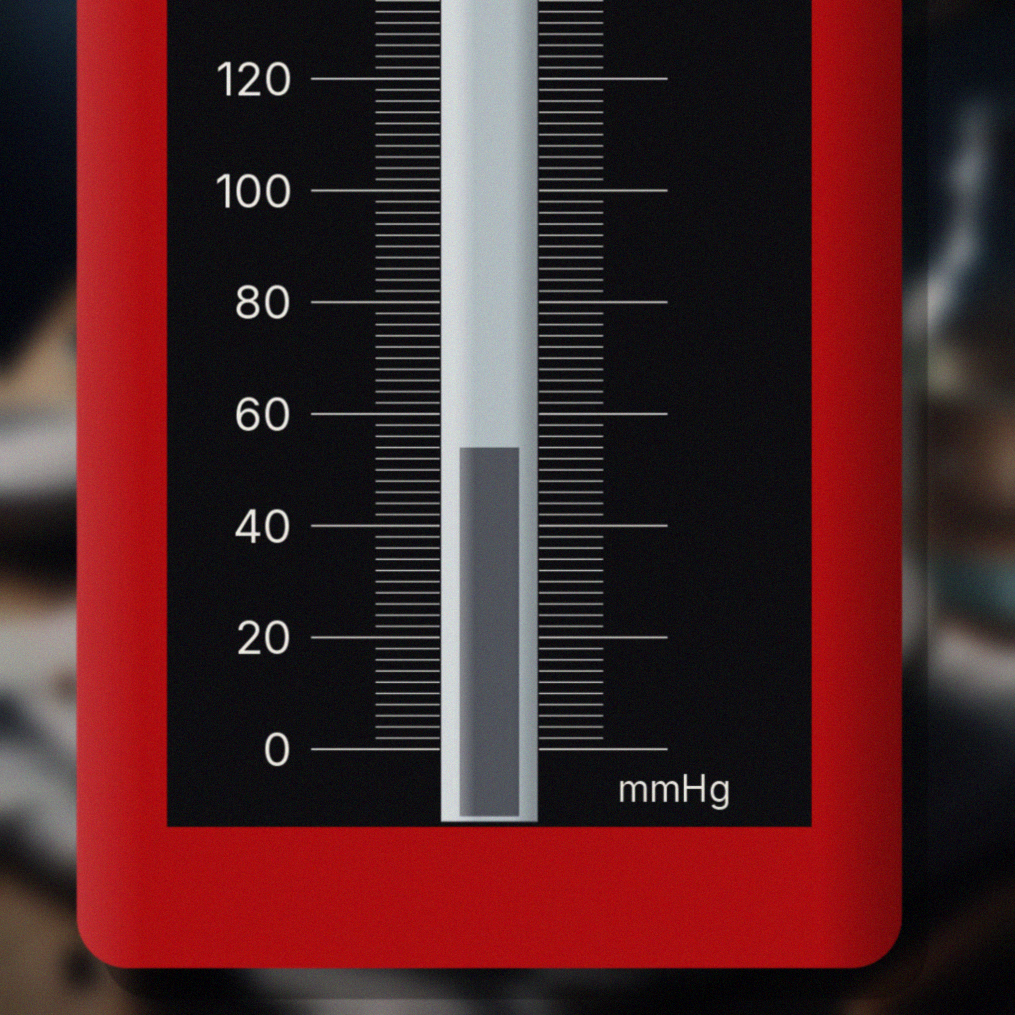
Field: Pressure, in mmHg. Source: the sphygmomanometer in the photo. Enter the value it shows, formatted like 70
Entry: 54
